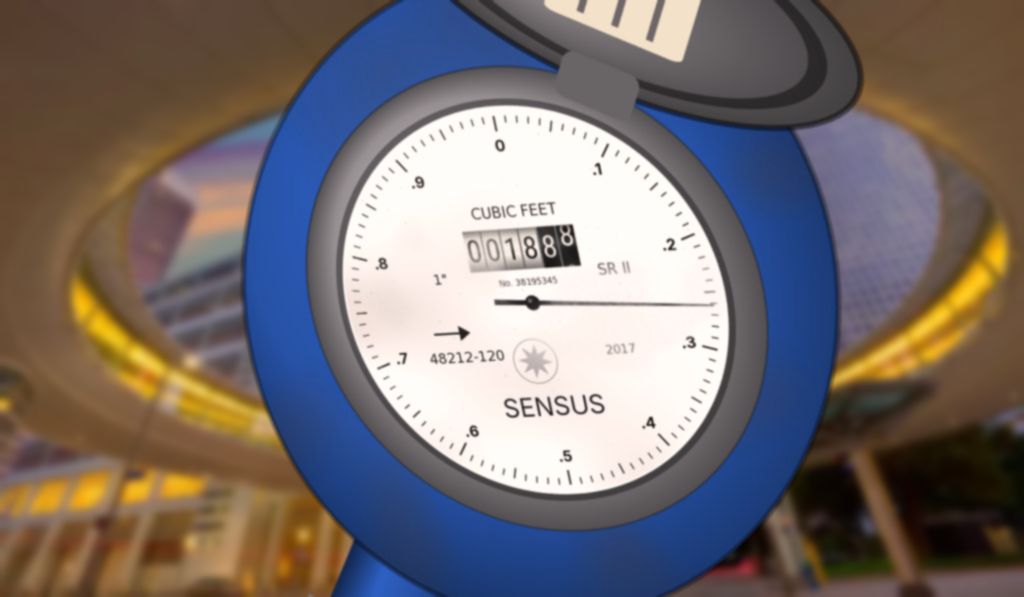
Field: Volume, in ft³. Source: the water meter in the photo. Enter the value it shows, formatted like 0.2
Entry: 1888.26
